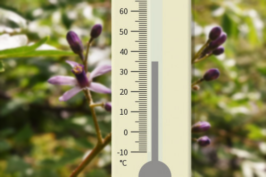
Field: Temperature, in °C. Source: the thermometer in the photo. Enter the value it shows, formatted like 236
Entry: 35
